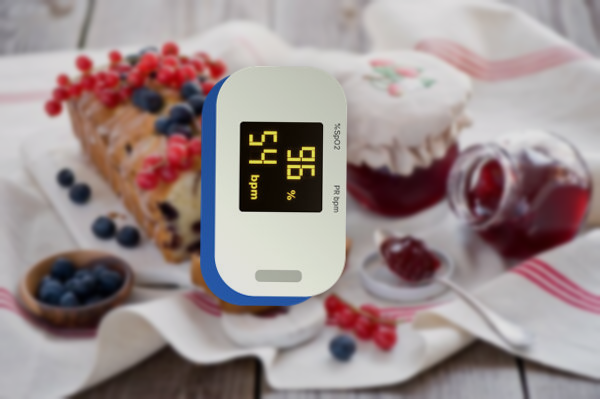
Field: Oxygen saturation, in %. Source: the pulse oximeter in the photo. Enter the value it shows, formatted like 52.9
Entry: 96
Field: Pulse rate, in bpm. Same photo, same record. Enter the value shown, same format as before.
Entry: 54
